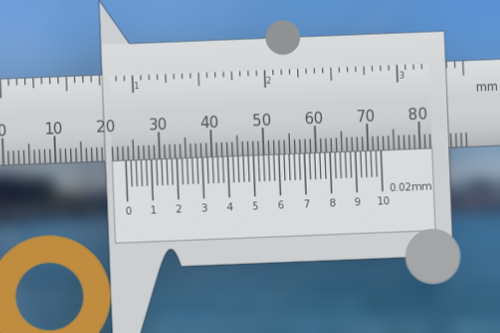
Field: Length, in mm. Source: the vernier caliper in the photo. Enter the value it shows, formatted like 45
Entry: 23.5
